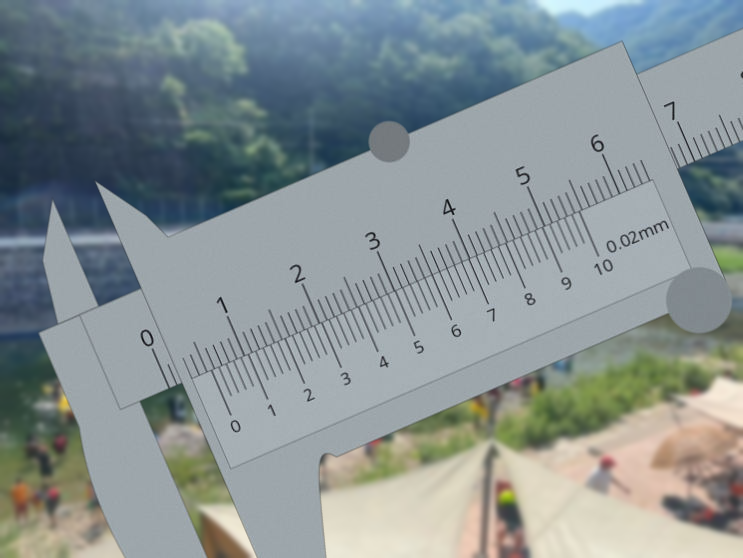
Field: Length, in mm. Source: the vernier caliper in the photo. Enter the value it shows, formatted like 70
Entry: 5.6
